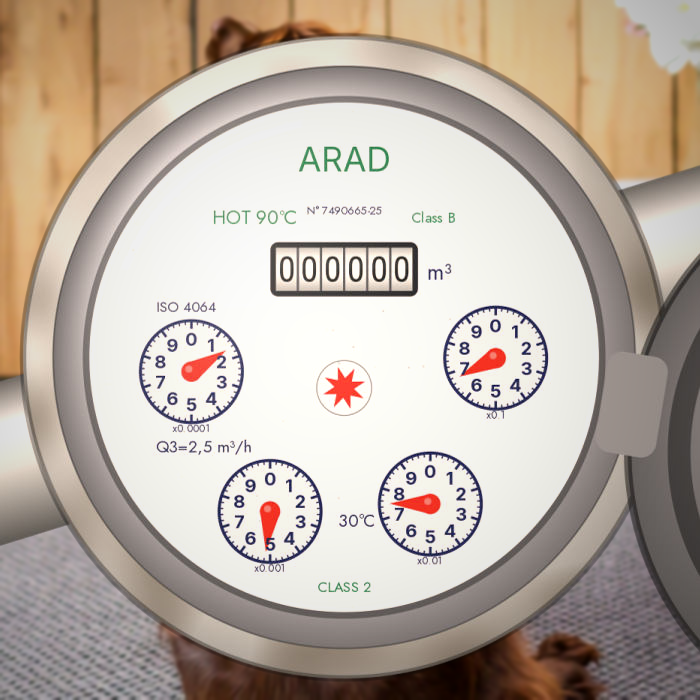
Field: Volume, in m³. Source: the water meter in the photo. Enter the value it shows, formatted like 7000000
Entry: 0.6751
